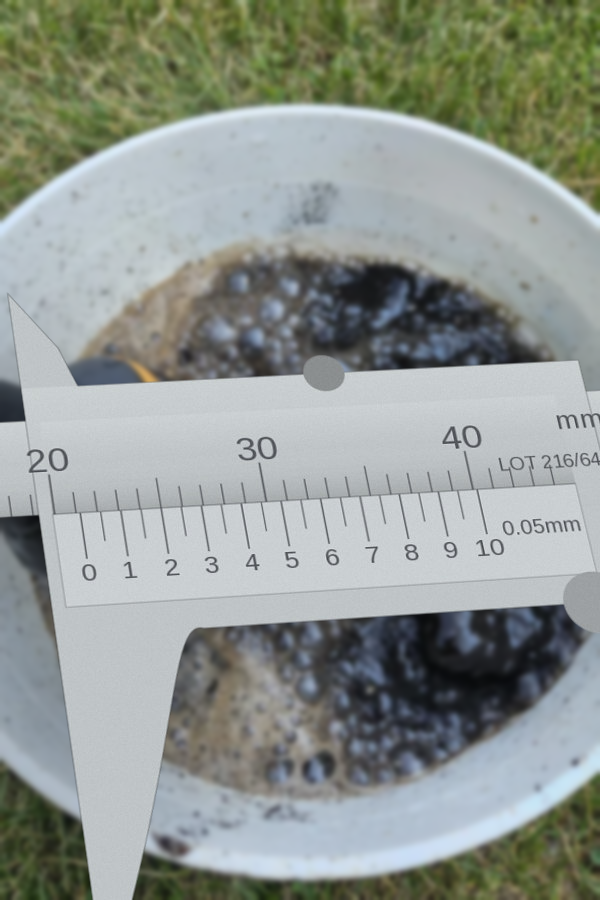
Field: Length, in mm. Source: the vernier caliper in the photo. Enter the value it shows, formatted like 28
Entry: 21.2
